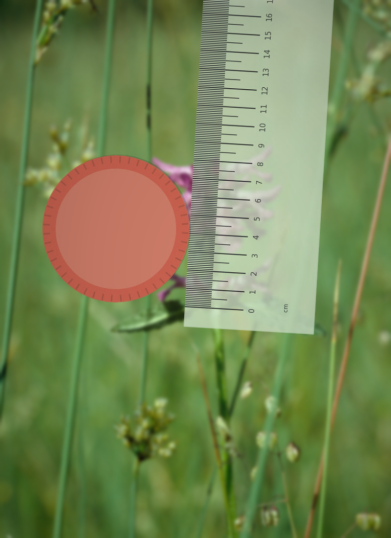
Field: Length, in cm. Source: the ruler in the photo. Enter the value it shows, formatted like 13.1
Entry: 8
